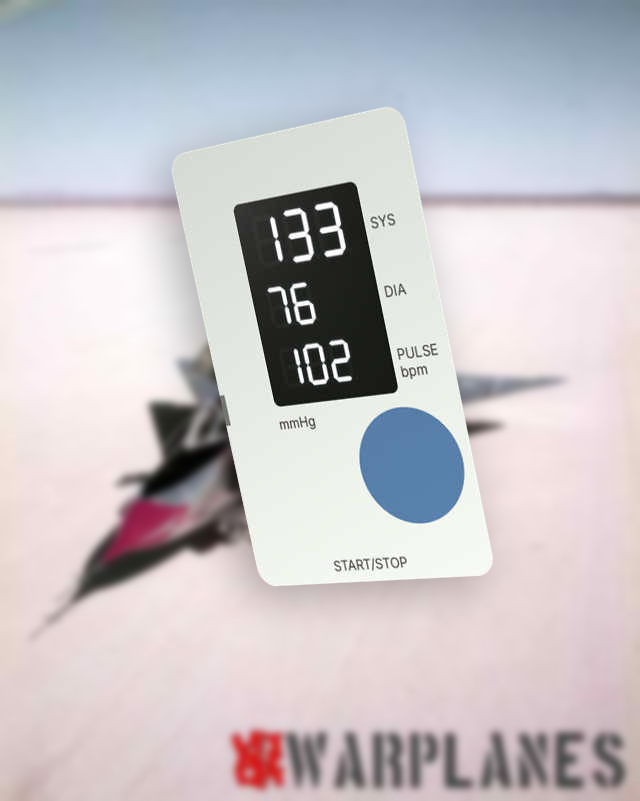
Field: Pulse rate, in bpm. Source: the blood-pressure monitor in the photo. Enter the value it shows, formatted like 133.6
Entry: 102
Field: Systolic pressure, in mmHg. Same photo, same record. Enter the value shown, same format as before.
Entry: 133
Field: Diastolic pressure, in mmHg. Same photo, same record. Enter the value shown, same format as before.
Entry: 76
